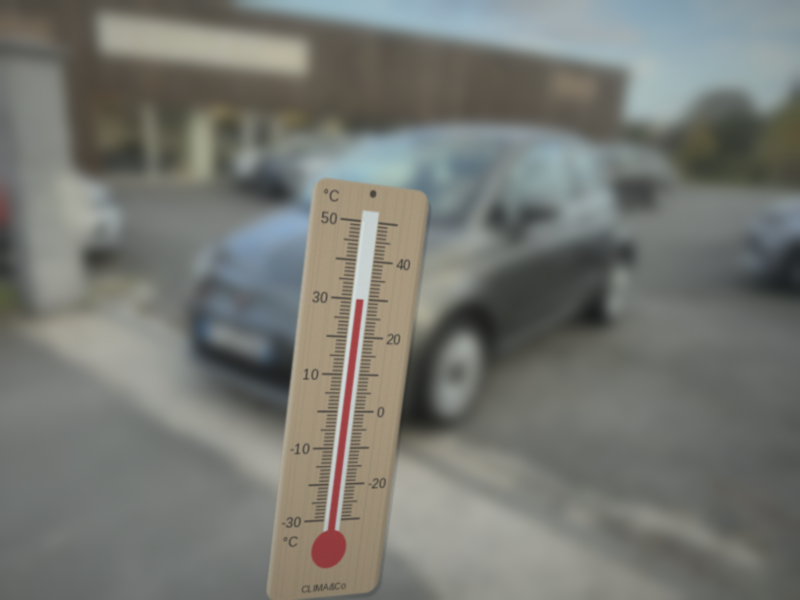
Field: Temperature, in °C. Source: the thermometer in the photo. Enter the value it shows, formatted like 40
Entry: 30
